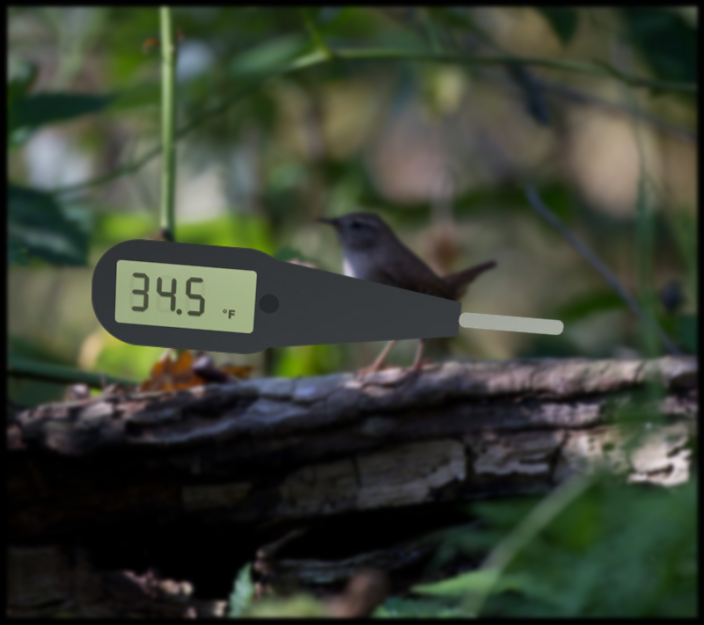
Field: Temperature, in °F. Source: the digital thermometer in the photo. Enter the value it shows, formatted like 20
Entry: 34.5
